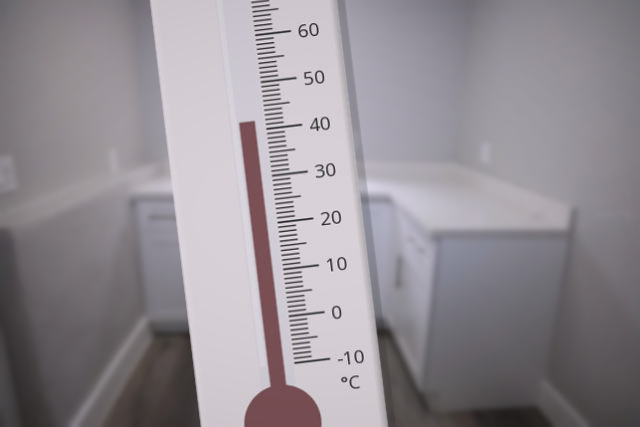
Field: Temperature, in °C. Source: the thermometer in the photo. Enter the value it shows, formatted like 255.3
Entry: 42
